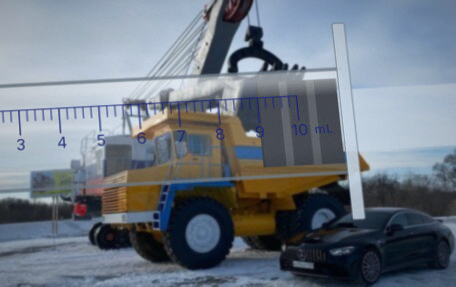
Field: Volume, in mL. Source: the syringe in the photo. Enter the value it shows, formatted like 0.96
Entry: 9
